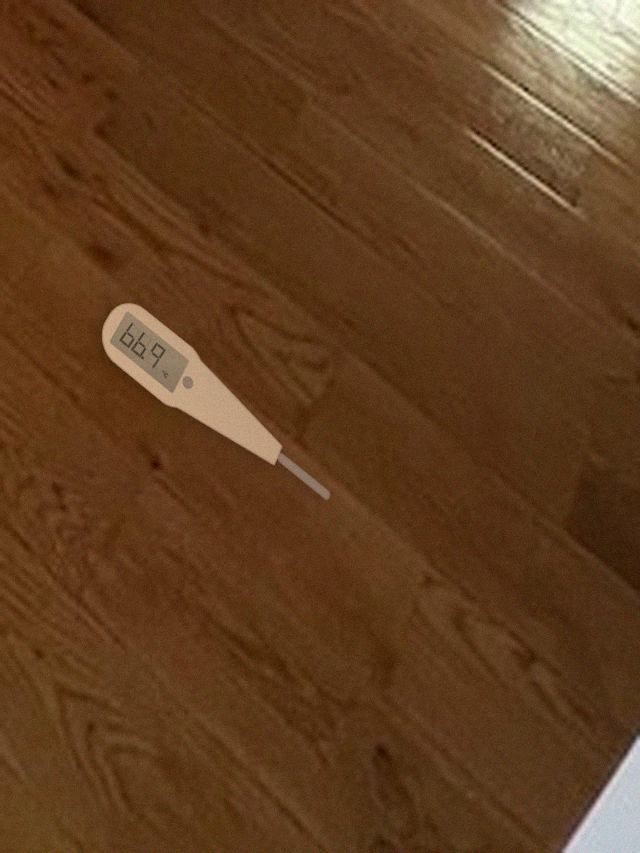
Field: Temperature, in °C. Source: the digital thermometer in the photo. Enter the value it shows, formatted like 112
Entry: 66.9
